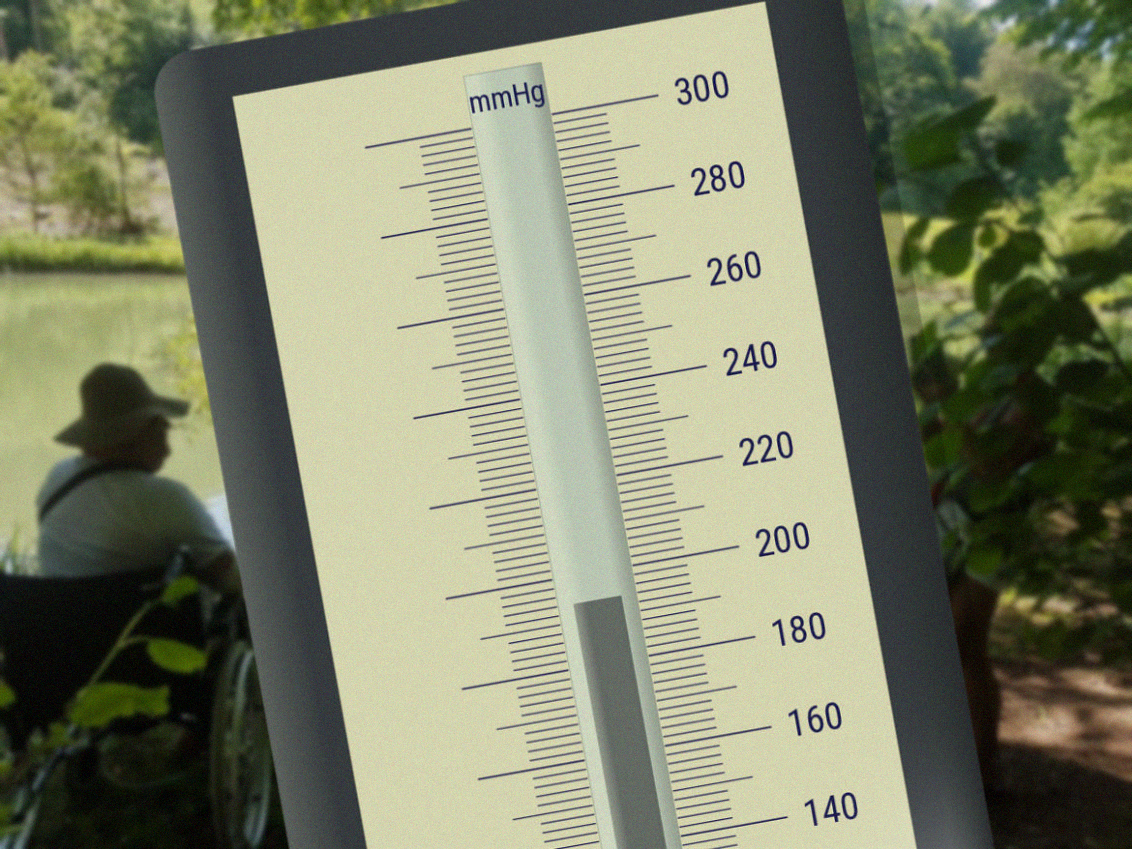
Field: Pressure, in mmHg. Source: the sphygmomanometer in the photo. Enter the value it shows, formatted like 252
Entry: 194
